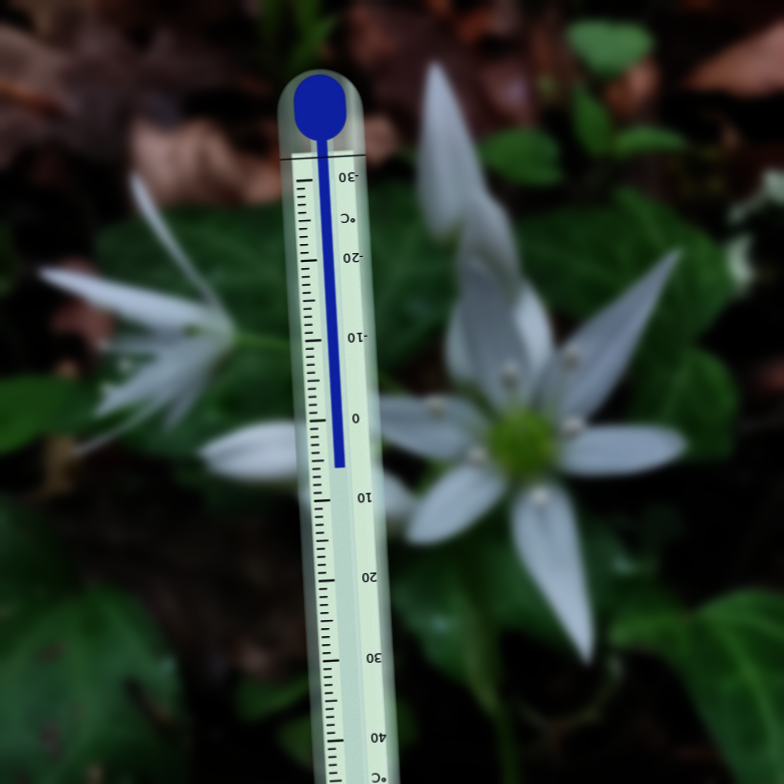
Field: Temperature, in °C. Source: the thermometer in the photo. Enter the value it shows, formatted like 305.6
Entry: 6
